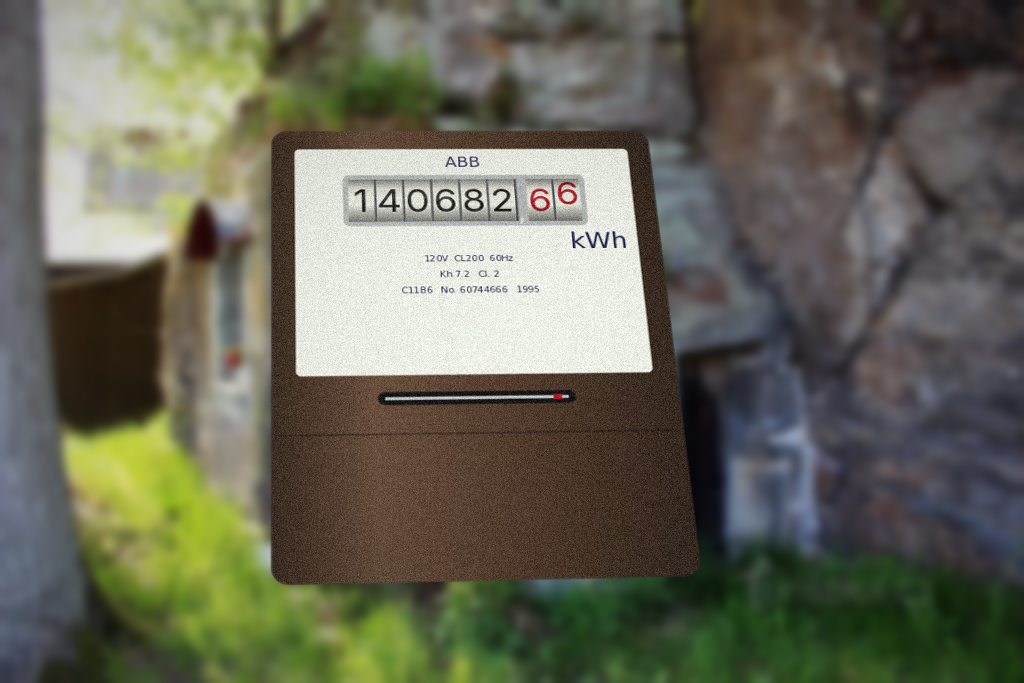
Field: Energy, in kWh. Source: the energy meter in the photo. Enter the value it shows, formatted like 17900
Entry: 140682.66
